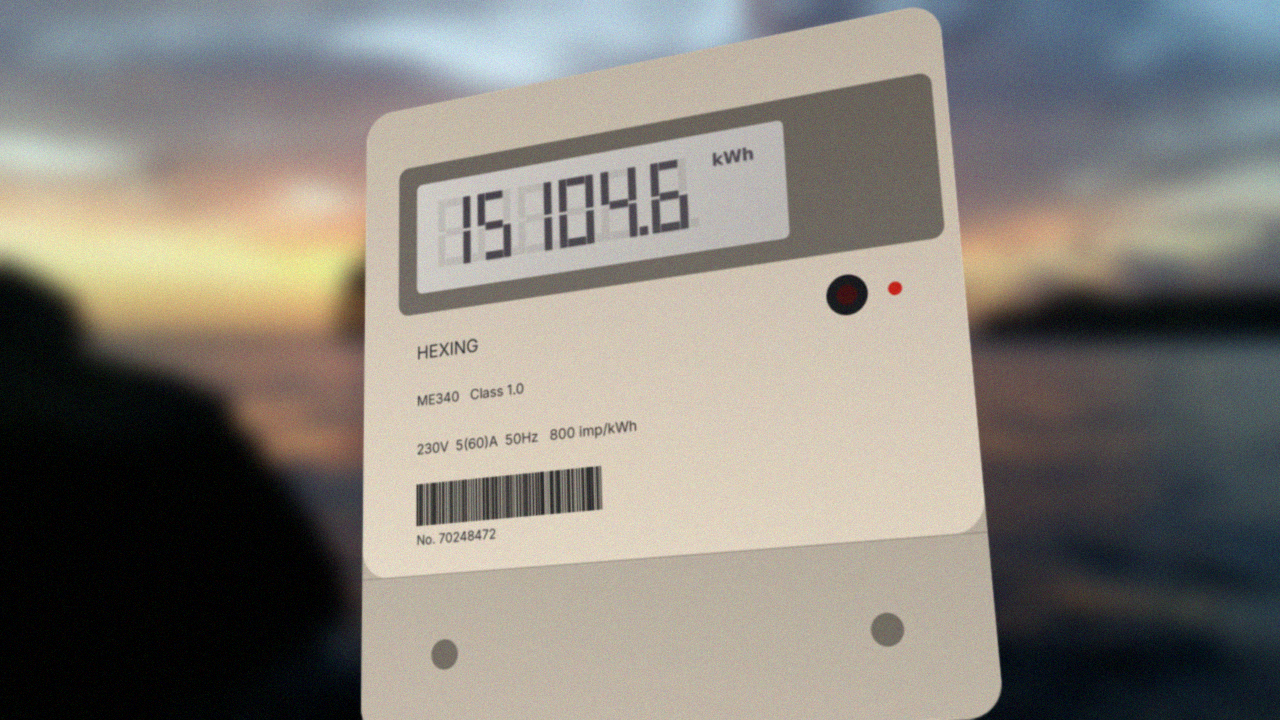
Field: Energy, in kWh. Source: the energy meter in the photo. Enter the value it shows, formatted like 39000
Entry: 15104.6
